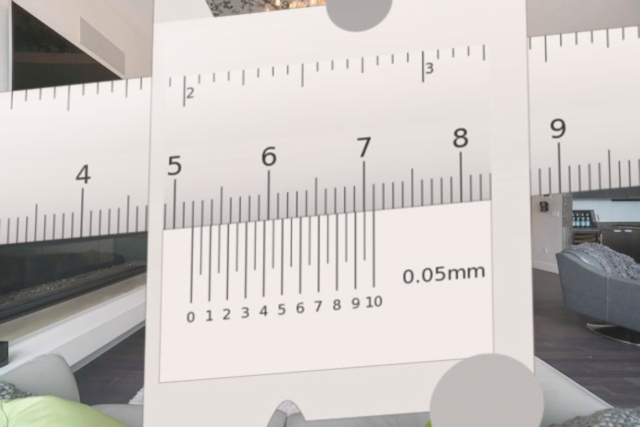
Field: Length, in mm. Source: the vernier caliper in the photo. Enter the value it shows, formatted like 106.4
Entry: 52.0
